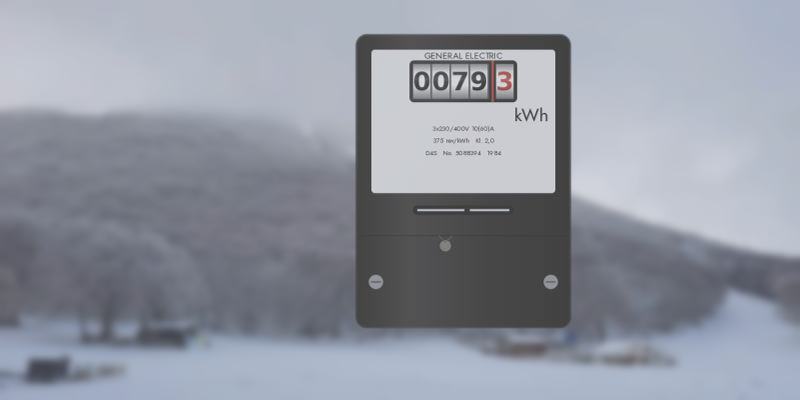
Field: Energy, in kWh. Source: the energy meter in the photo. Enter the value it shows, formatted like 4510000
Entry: 79.3
